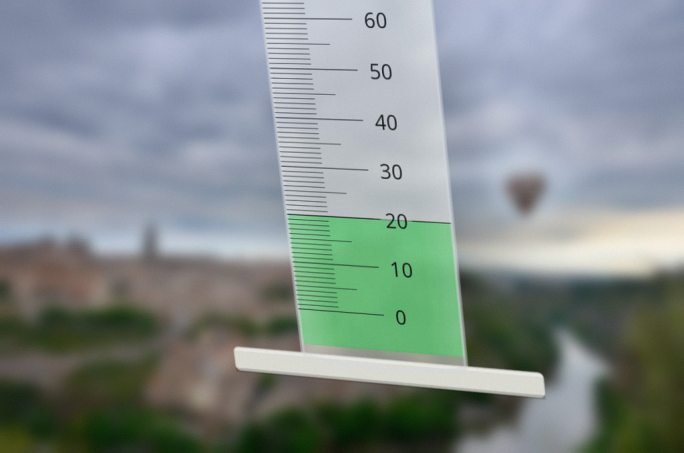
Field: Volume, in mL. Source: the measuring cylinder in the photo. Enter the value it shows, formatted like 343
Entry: 20
